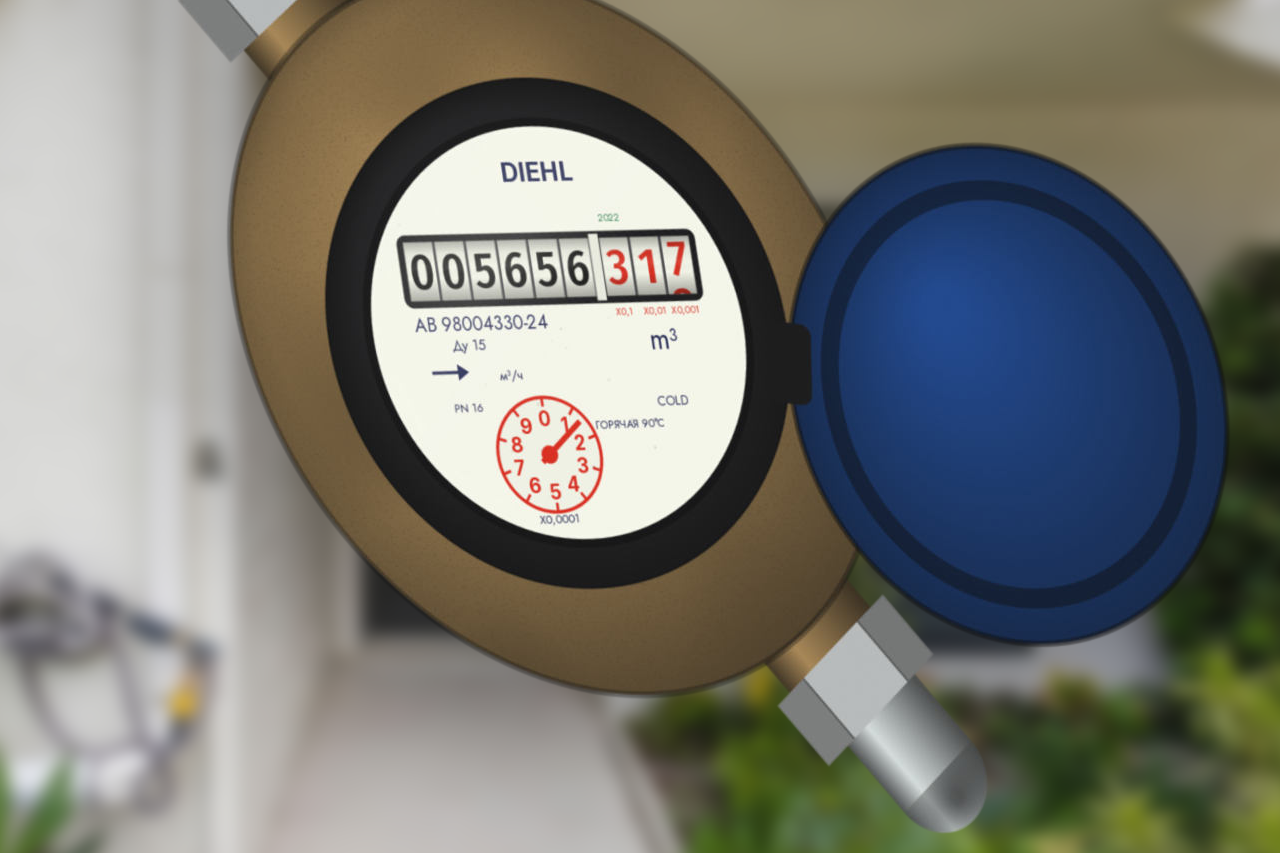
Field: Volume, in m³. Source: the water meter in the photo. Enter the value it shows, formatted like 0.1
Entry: 5656.3171
